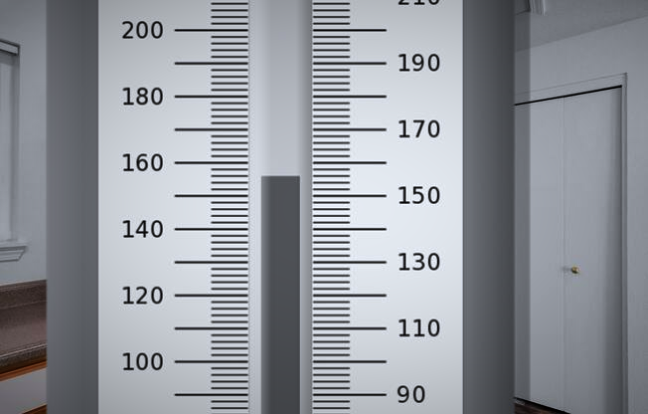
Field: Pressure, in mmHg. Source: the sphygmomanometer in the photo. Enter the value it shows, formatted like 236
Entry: 156
